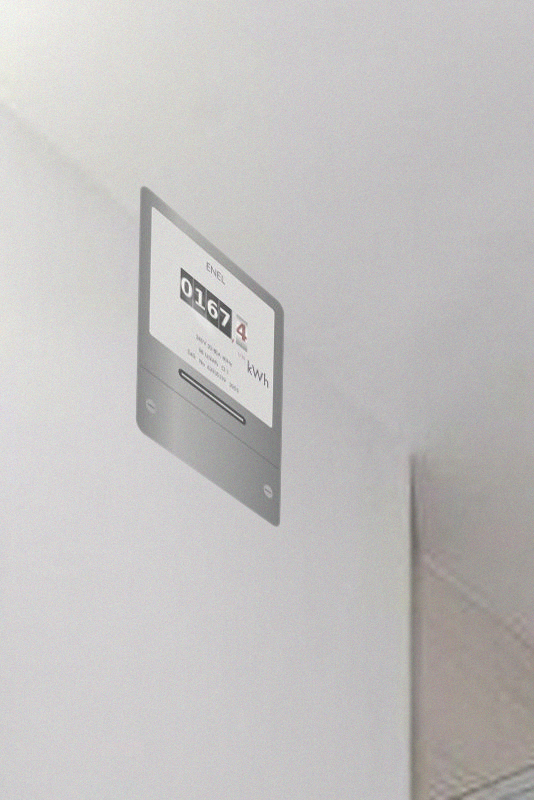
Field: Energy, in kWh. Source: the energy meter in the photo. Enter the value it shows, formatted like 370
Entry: 167.4
